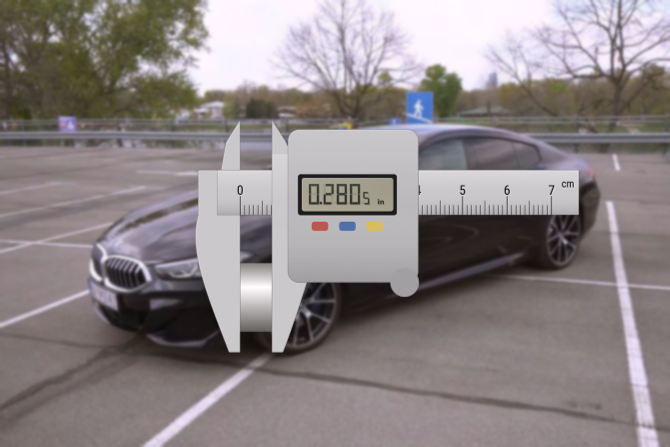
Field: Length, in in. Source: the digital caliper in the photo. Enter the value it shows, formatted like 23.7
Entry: 0.2805
